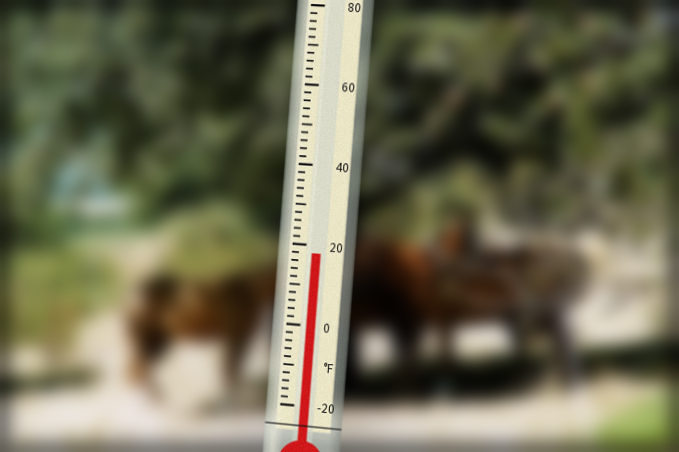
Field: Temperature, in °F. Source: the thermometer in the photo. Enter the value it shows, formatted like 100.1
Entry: 18
